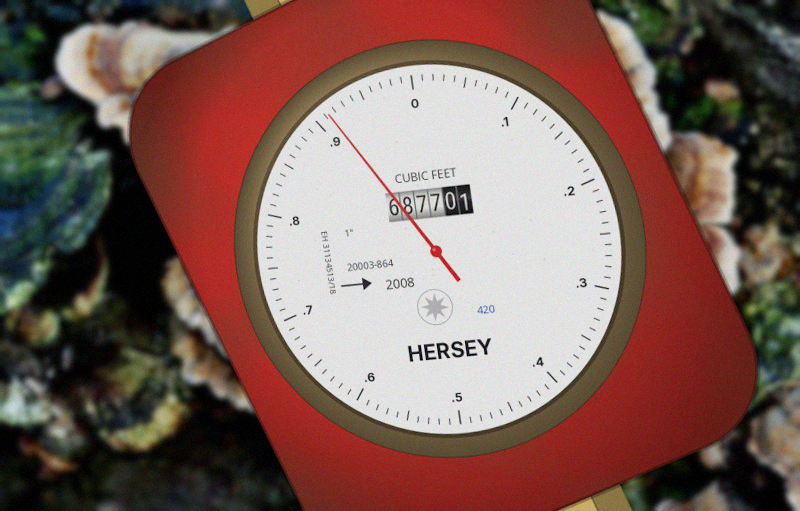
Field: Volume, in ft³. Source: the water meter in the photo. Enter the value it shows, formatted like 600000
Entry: 687700.91
